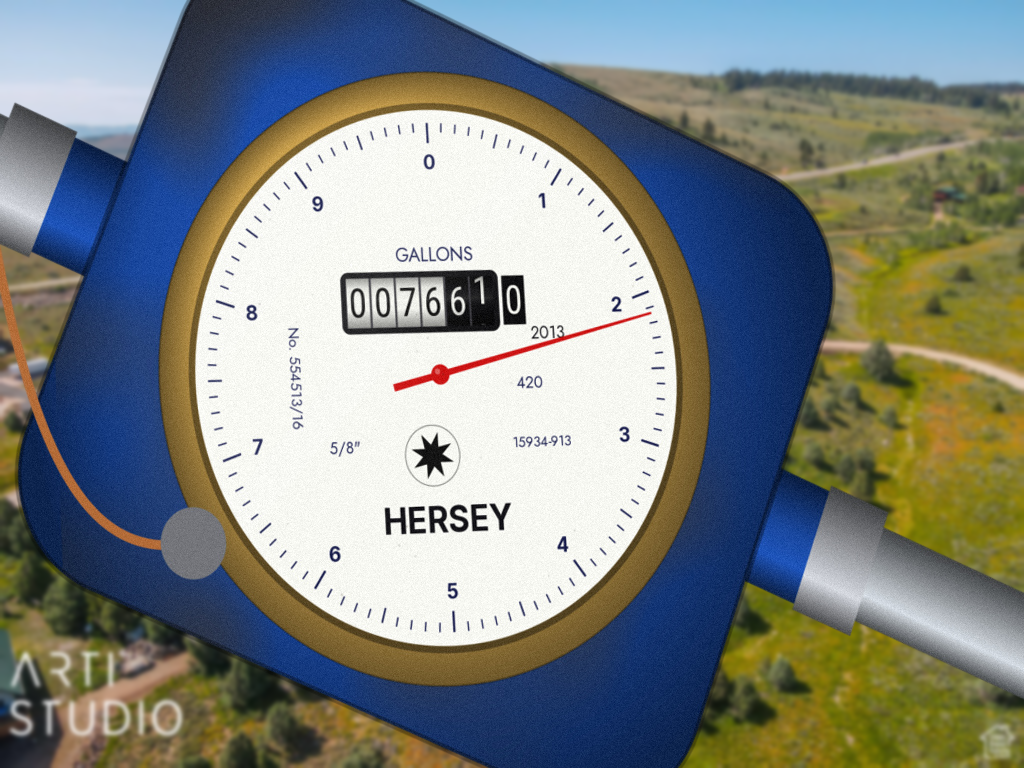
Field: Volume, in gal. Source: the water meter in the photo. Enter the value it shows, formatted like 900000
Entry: 76612.1
